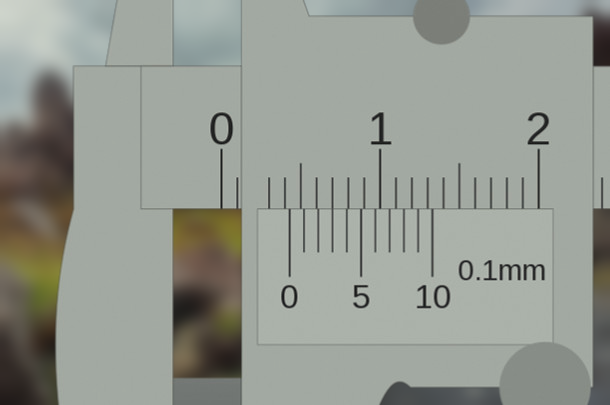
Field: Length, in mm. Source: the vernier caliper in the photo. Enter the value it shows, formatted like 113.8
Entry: 4.3
